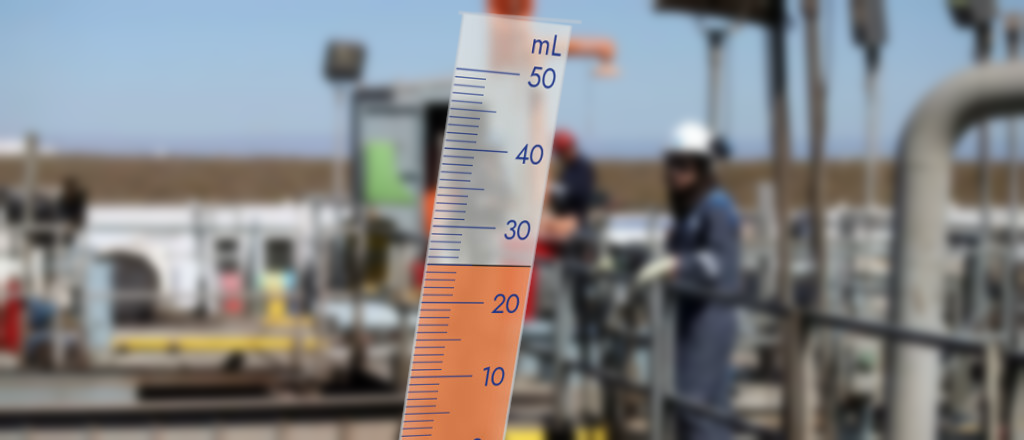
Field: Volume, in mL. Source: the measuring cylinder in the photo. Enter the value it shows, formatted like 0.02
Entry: 25
